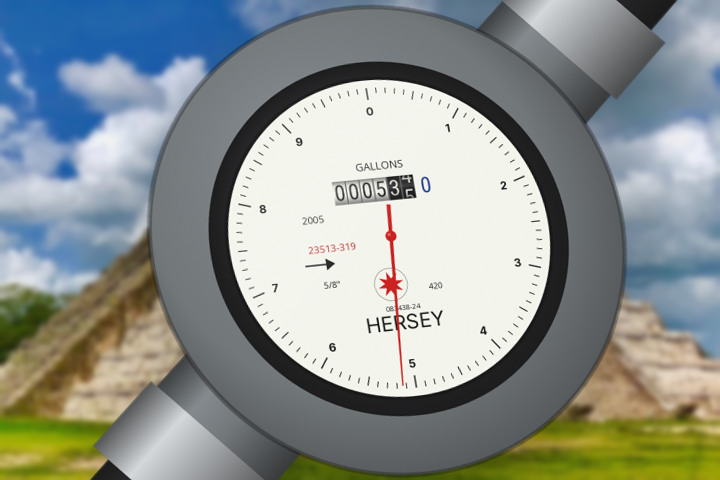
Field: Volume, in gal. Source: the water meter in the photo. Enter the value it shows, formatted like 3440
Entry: 5345.1
